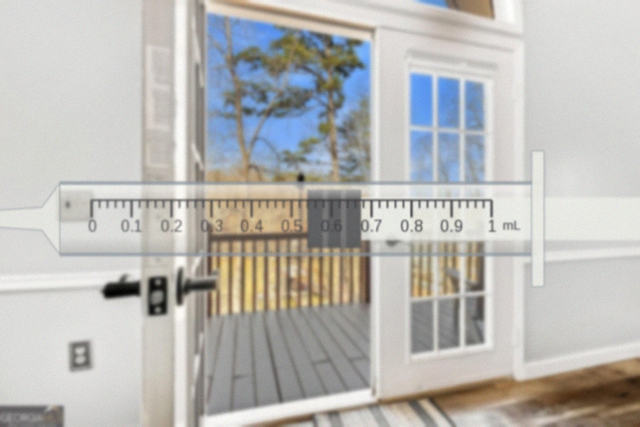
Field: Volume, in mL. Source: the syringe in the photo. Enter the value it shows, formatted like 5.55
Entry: 0.54
